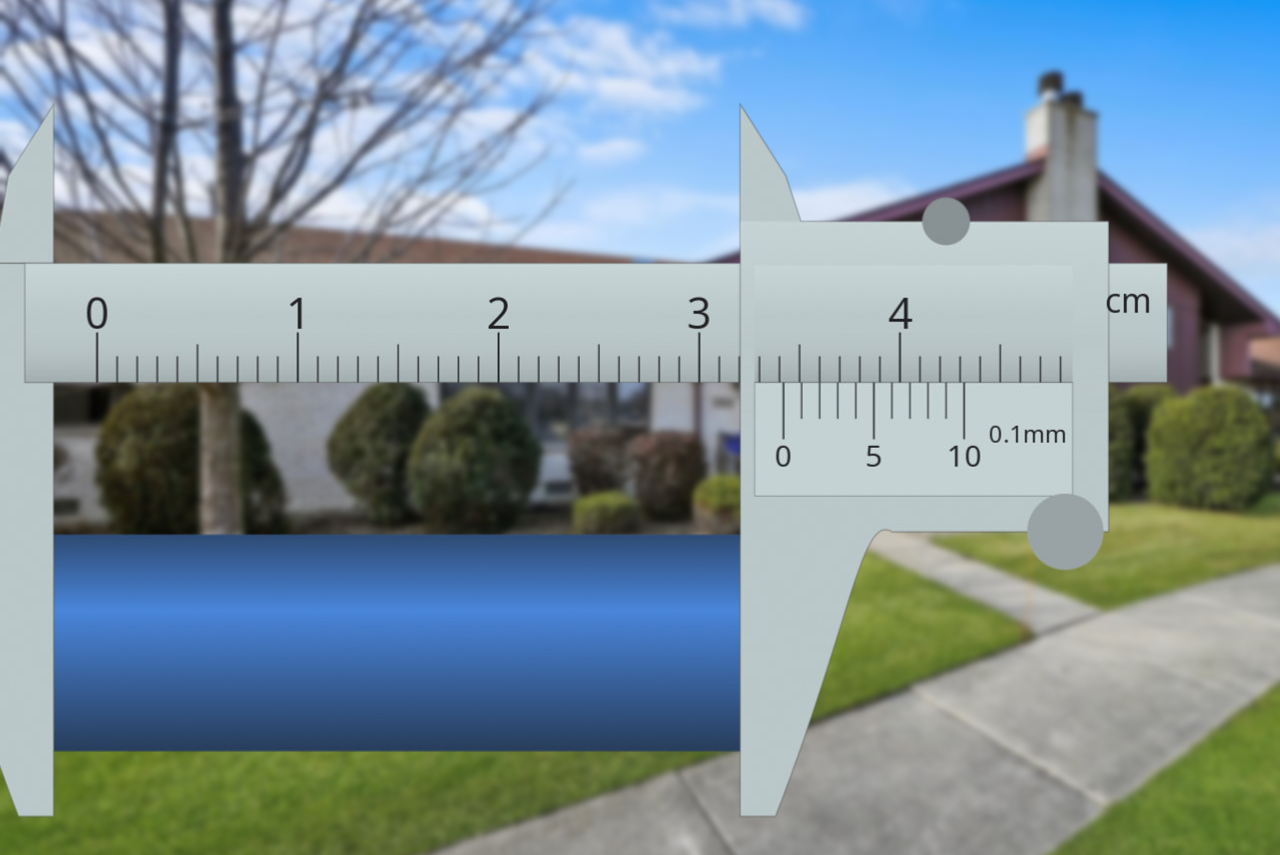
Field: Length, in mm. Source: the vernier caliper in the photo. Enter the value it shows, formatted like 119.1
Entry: 34.2
